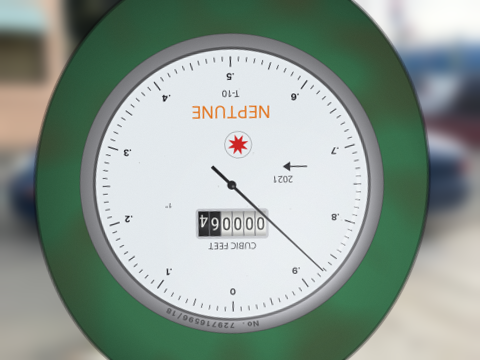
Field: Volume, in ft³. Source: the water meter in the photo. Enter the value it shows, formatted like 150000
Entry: 63.87
